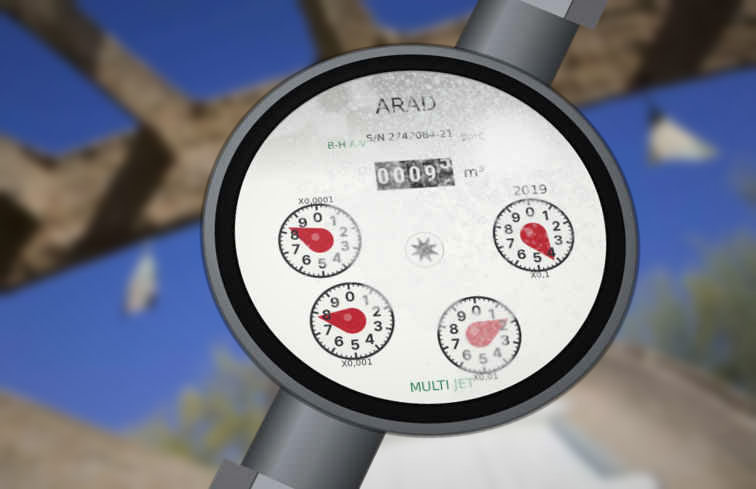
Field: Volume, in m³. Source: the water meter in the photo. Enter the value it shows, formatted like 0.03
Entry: 95.4178
